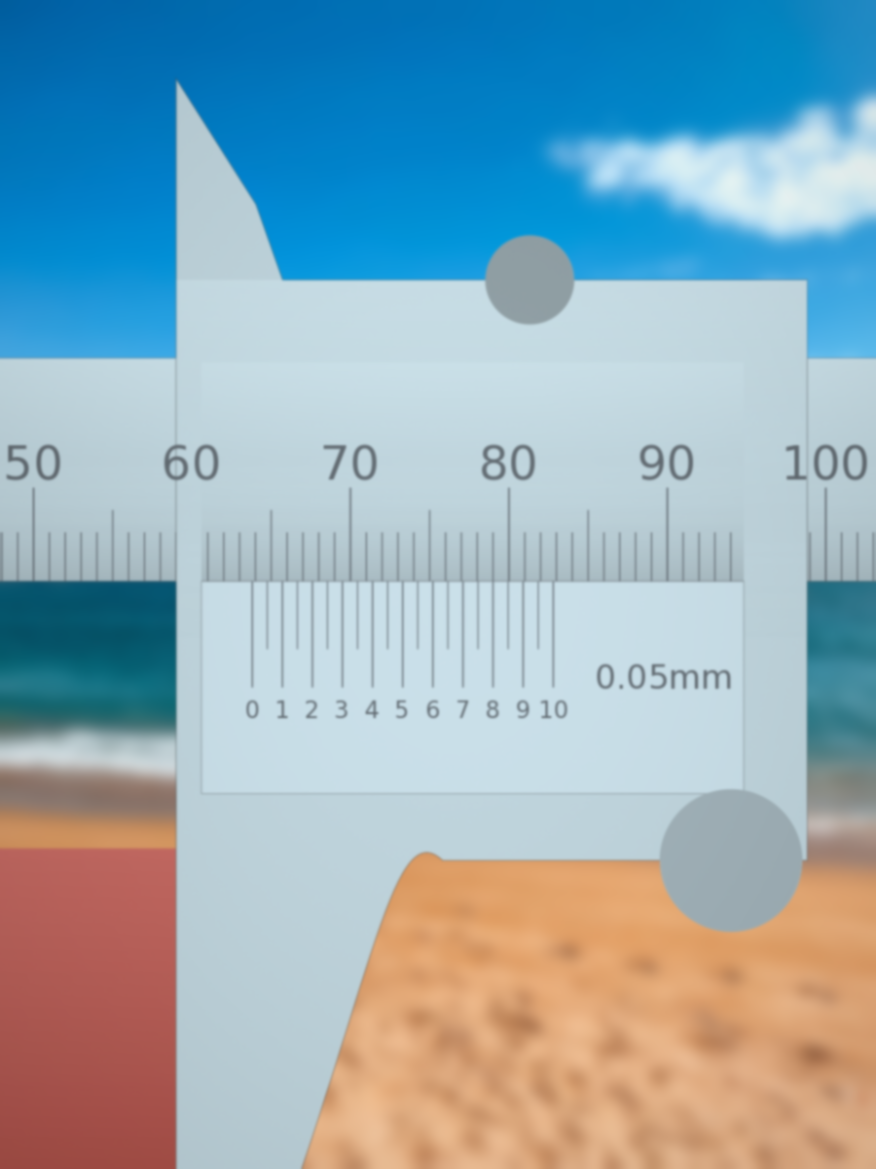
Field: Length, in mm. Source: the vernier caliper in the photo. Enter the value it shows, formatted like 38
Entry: 63.8
